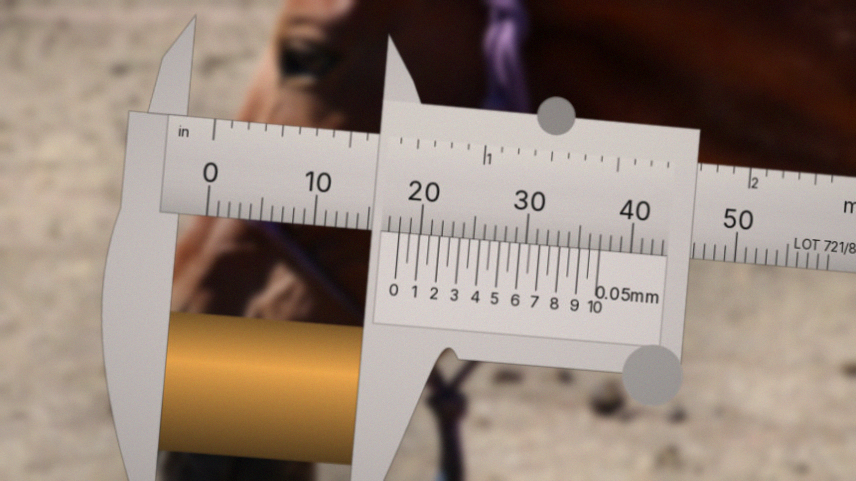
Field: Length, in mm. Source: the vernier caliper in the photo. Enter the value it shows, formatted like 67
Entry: 18.0
